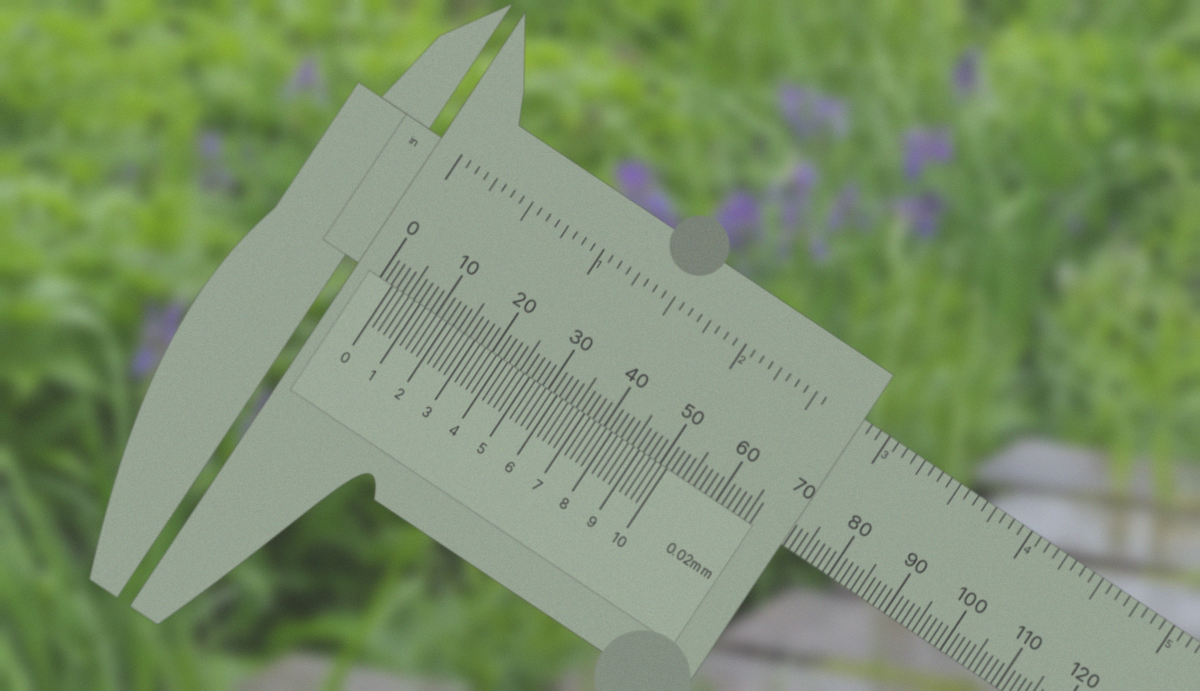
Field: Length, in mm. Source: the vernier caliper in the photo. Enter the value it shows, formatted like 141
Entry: 2.2
